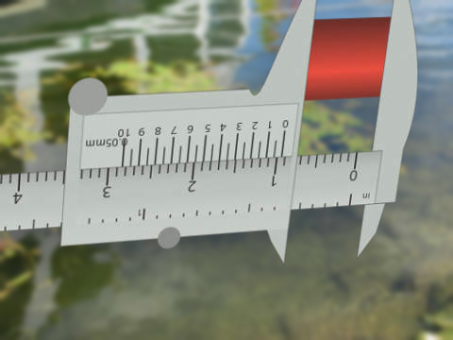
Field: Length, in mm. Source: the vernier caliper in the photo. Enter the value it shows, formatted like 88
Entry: 9.4
